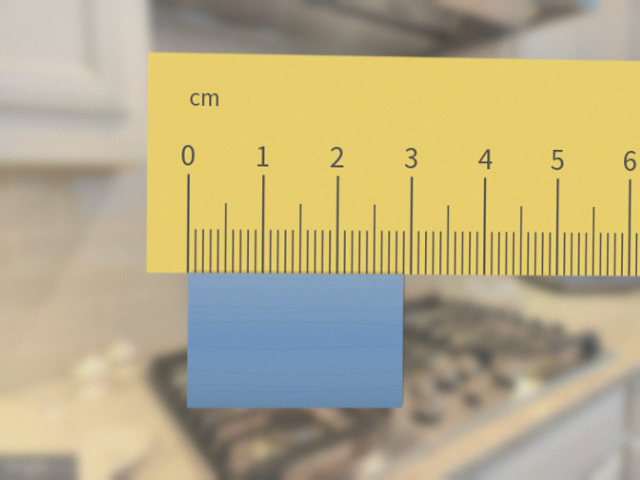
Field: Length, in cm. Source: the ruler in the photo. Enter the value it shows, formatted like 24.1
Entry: 2.9
